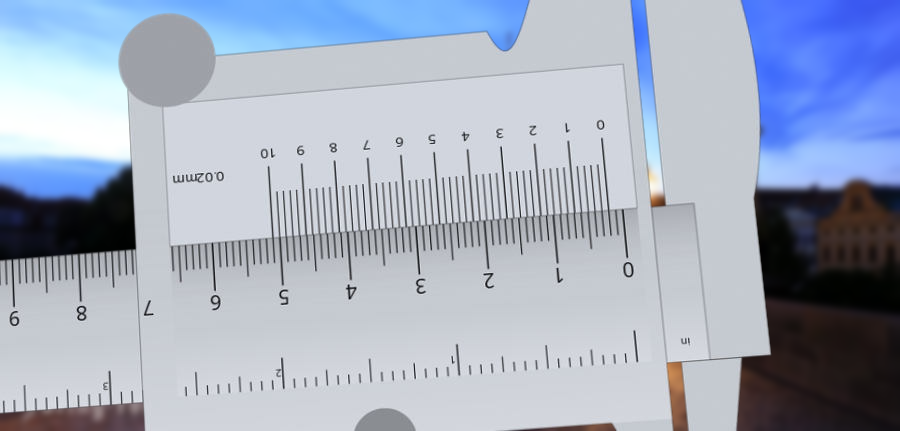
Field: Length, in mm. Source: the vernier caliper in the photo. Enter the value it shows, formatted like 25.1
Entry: 2.0
